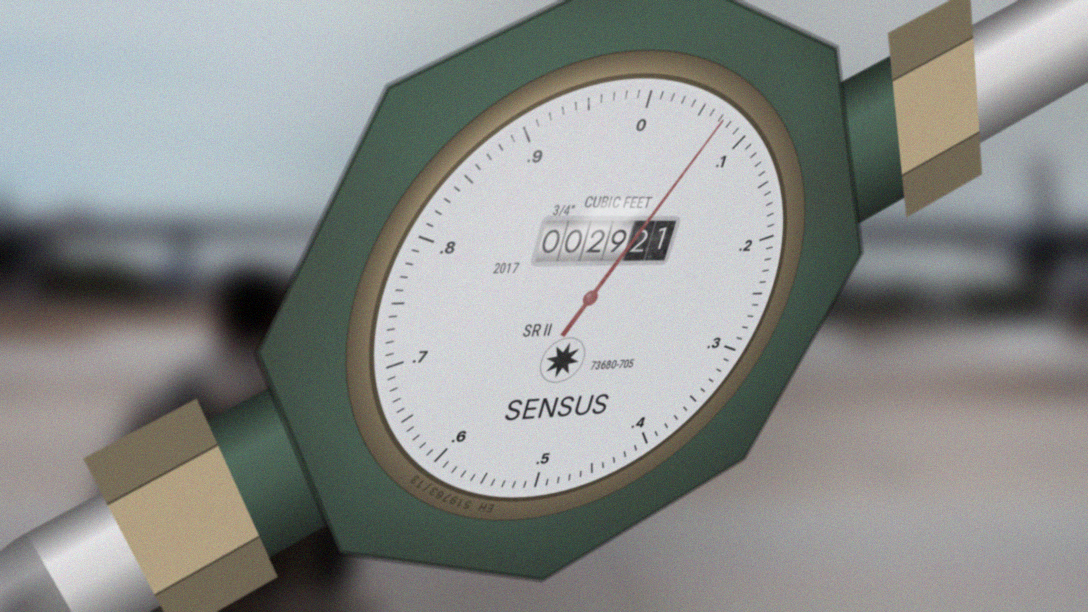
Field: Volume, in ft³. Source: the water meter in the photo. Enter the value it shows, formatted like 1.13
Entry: 2921.07
